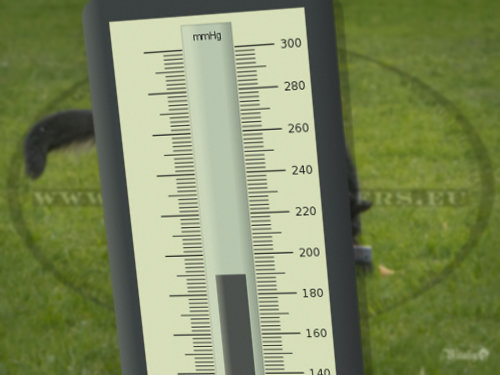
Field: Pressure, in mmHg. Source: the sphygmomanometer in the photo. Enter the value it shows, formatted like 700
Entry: 190
